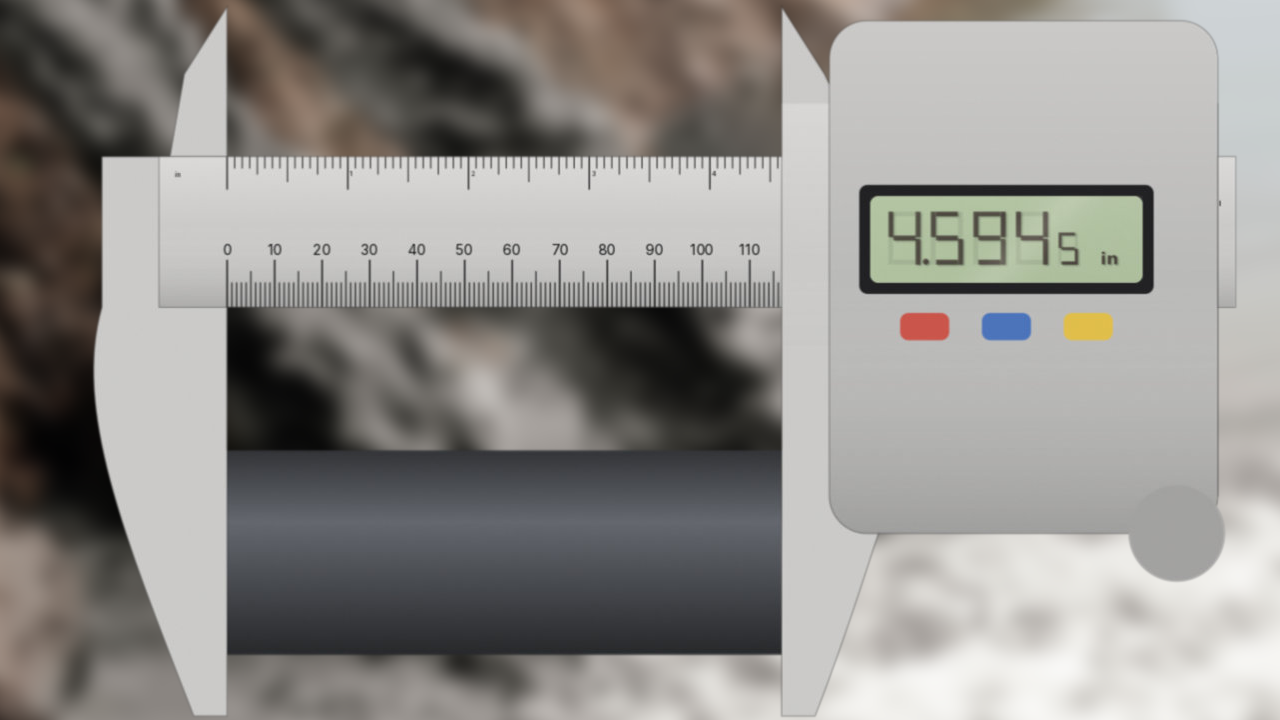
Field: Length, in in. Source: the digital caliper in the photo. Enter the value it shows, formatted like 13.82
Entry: 4.5945
